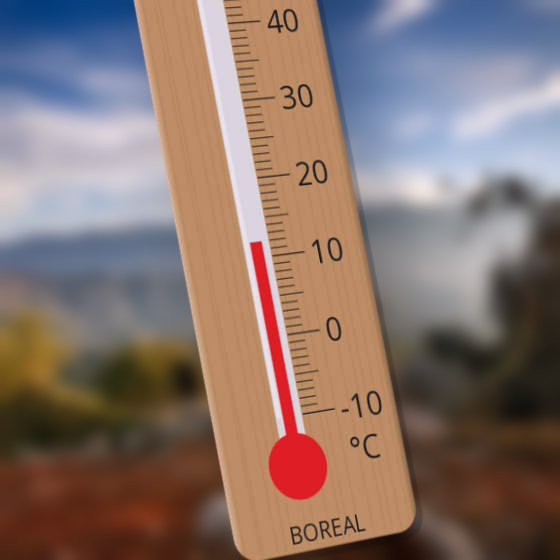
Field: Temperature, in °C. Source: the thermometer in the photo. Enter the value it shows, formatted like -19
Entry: 12
